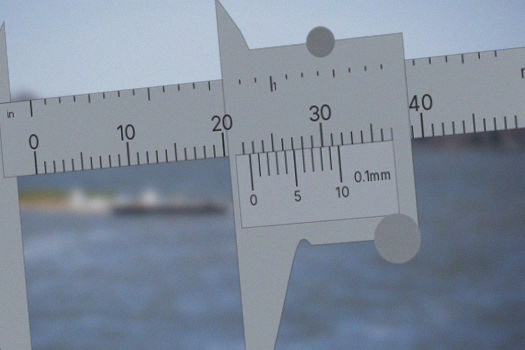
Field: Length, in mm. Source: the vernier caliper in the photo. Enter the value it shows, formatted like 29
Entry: 22.6
